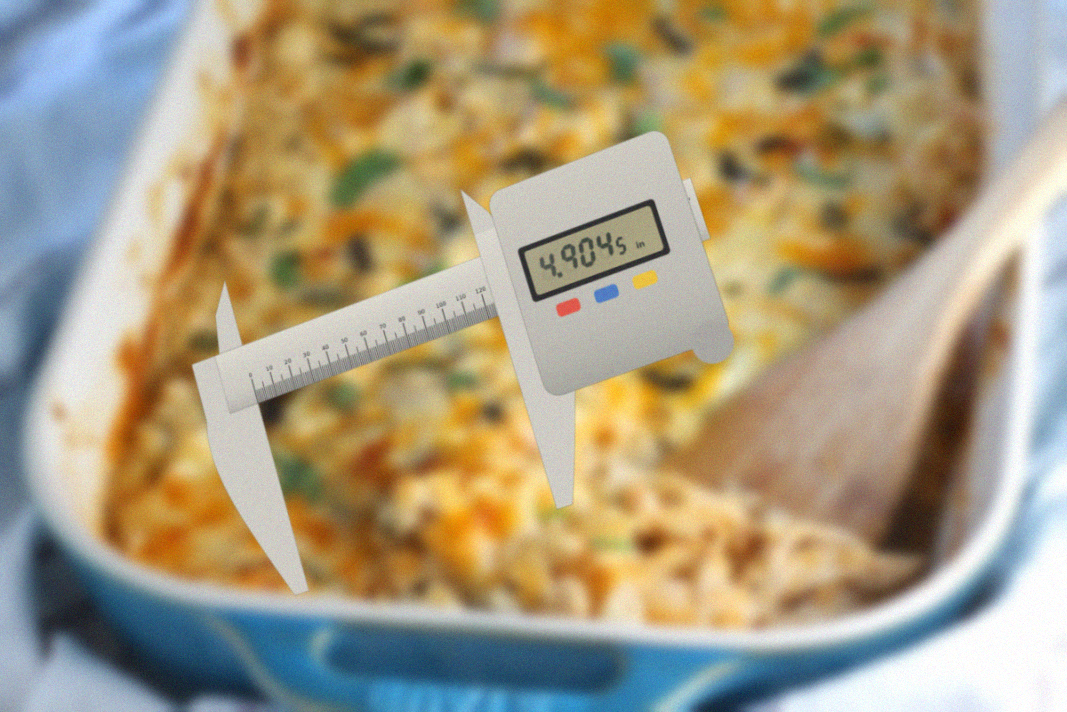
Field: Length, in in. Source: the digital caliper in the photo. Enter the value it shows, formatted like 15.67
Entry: 4.9045
